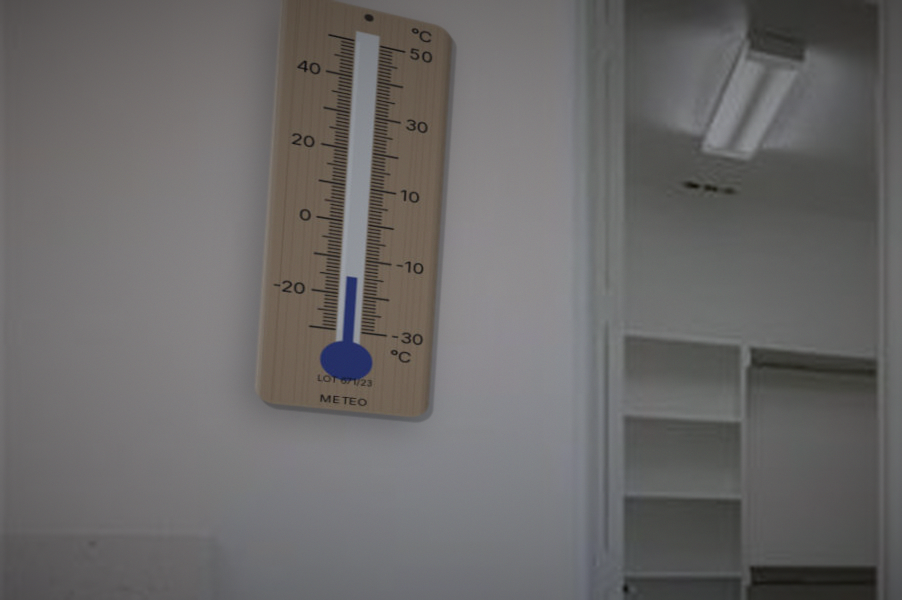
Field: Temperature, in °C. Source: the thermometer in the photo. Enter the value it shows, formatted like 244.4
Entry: -15
